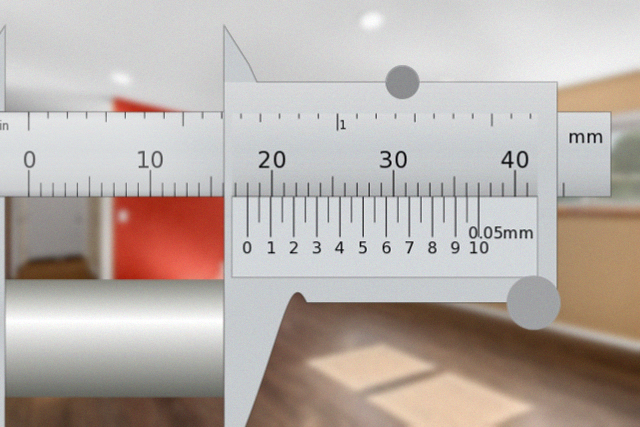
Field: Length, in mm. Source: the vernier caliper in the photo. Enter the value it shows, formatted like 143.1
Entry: 18.0
